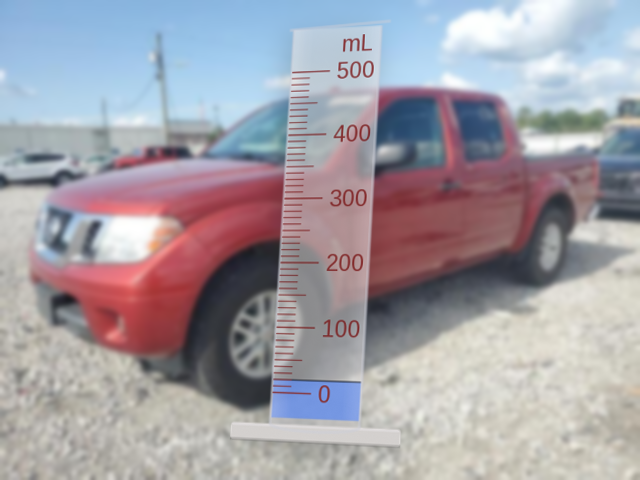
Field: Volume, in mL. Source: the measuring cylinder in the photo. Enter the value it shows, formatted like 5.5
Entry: 20
